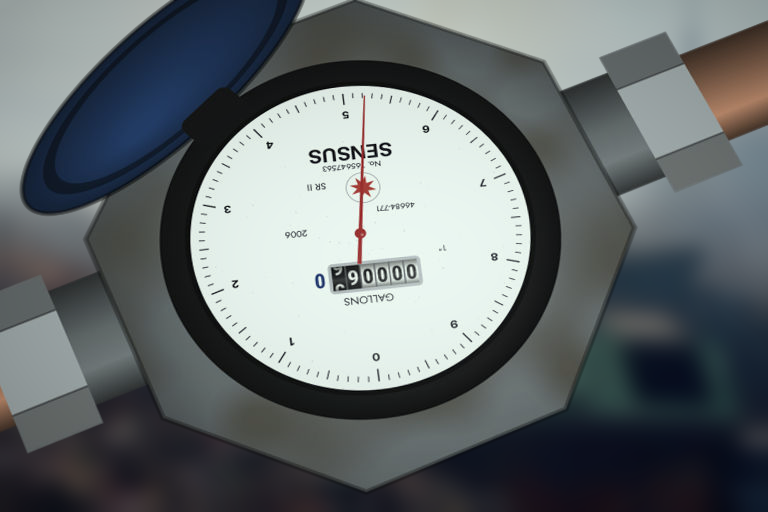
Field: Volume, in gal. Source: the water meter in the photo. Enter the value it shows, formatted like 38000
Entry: 655.2
